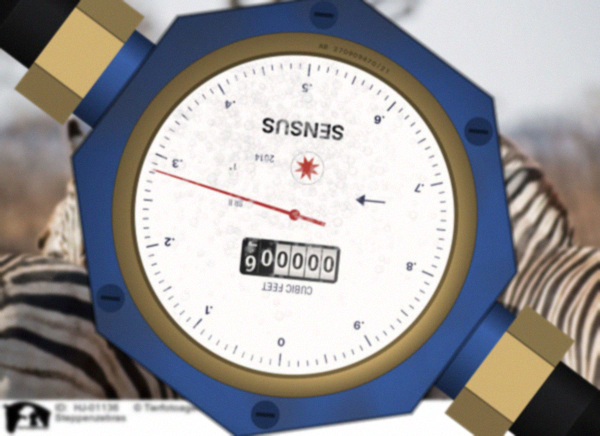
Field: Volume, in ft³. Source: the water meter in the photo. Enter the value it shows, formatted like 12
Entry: 6.28
